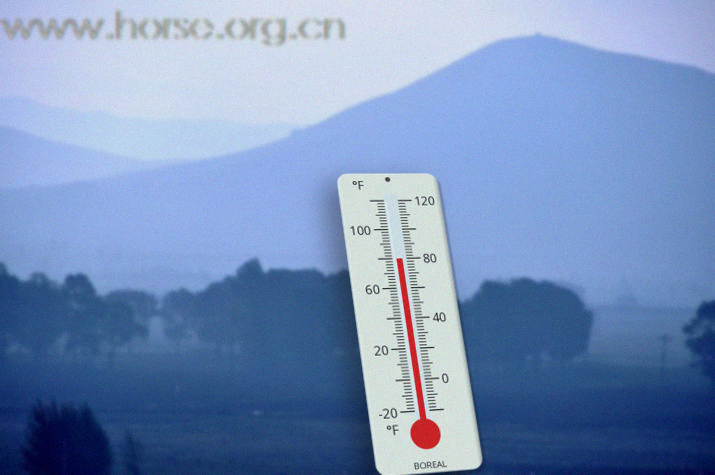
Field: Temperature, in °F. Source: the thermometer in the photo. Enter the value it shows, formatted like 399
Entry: 80
